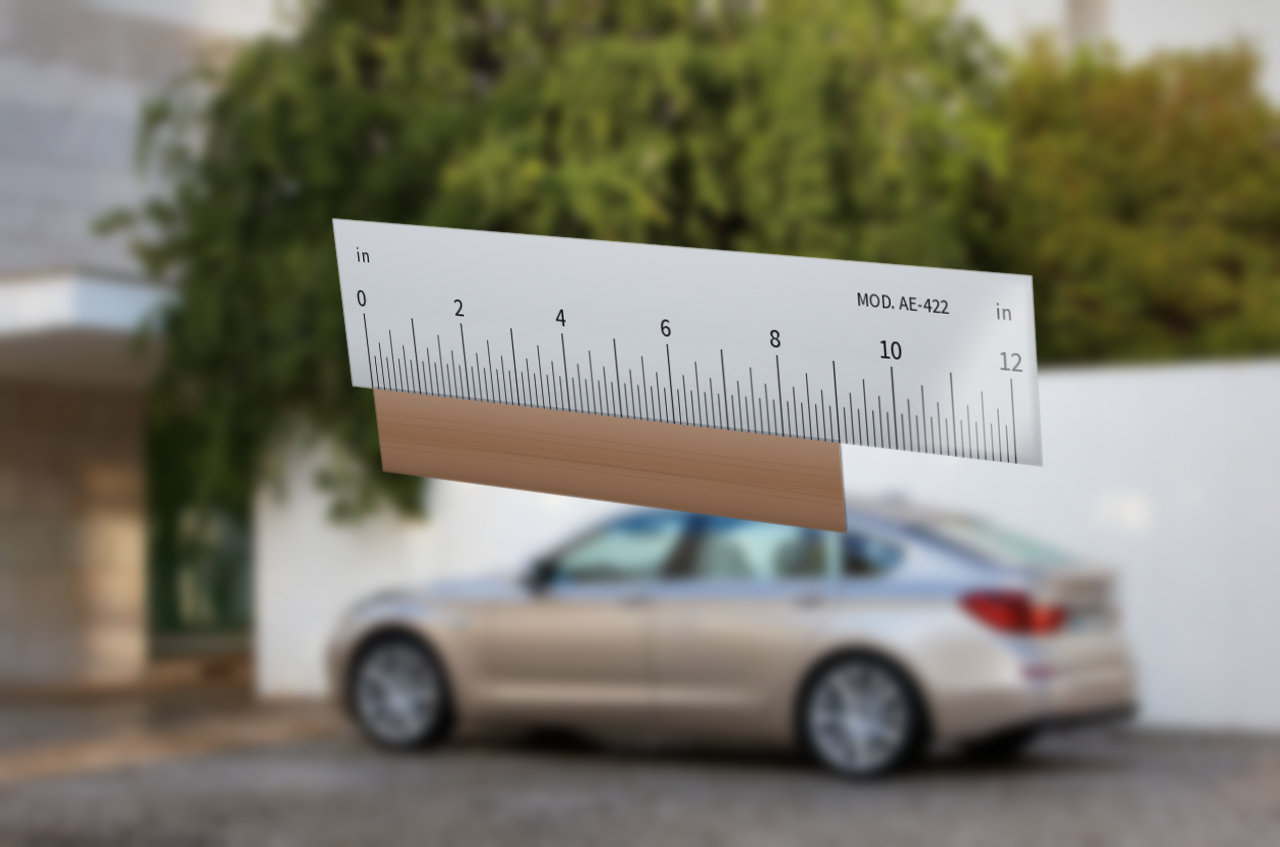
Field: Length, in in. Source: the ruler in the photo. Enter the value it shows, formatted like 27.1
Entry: 9
